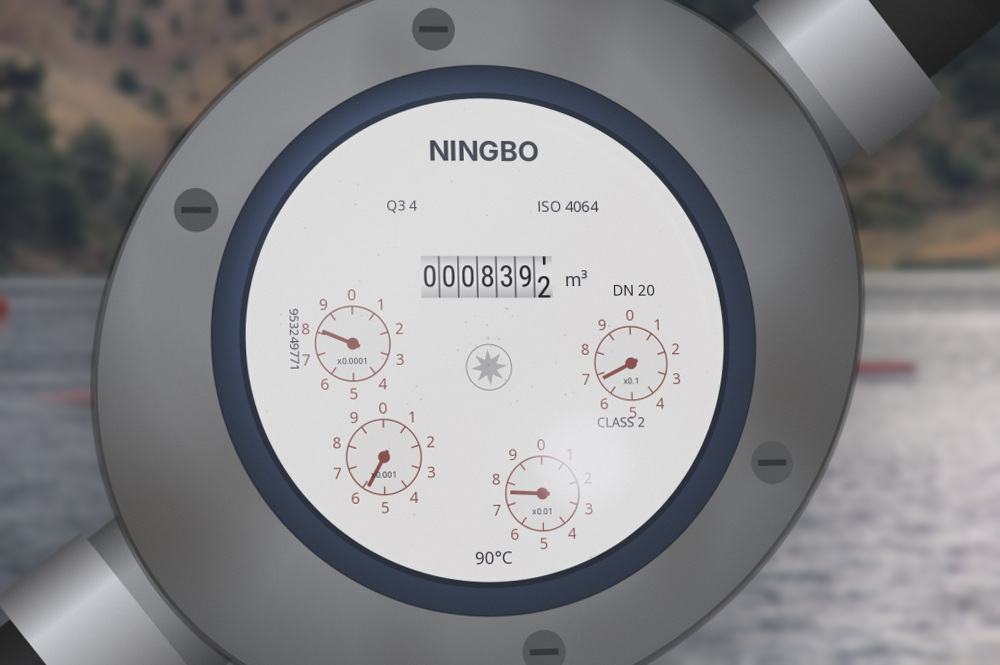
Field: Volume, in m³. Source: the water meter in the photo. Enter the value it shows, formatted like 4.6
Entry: 8391.6758
